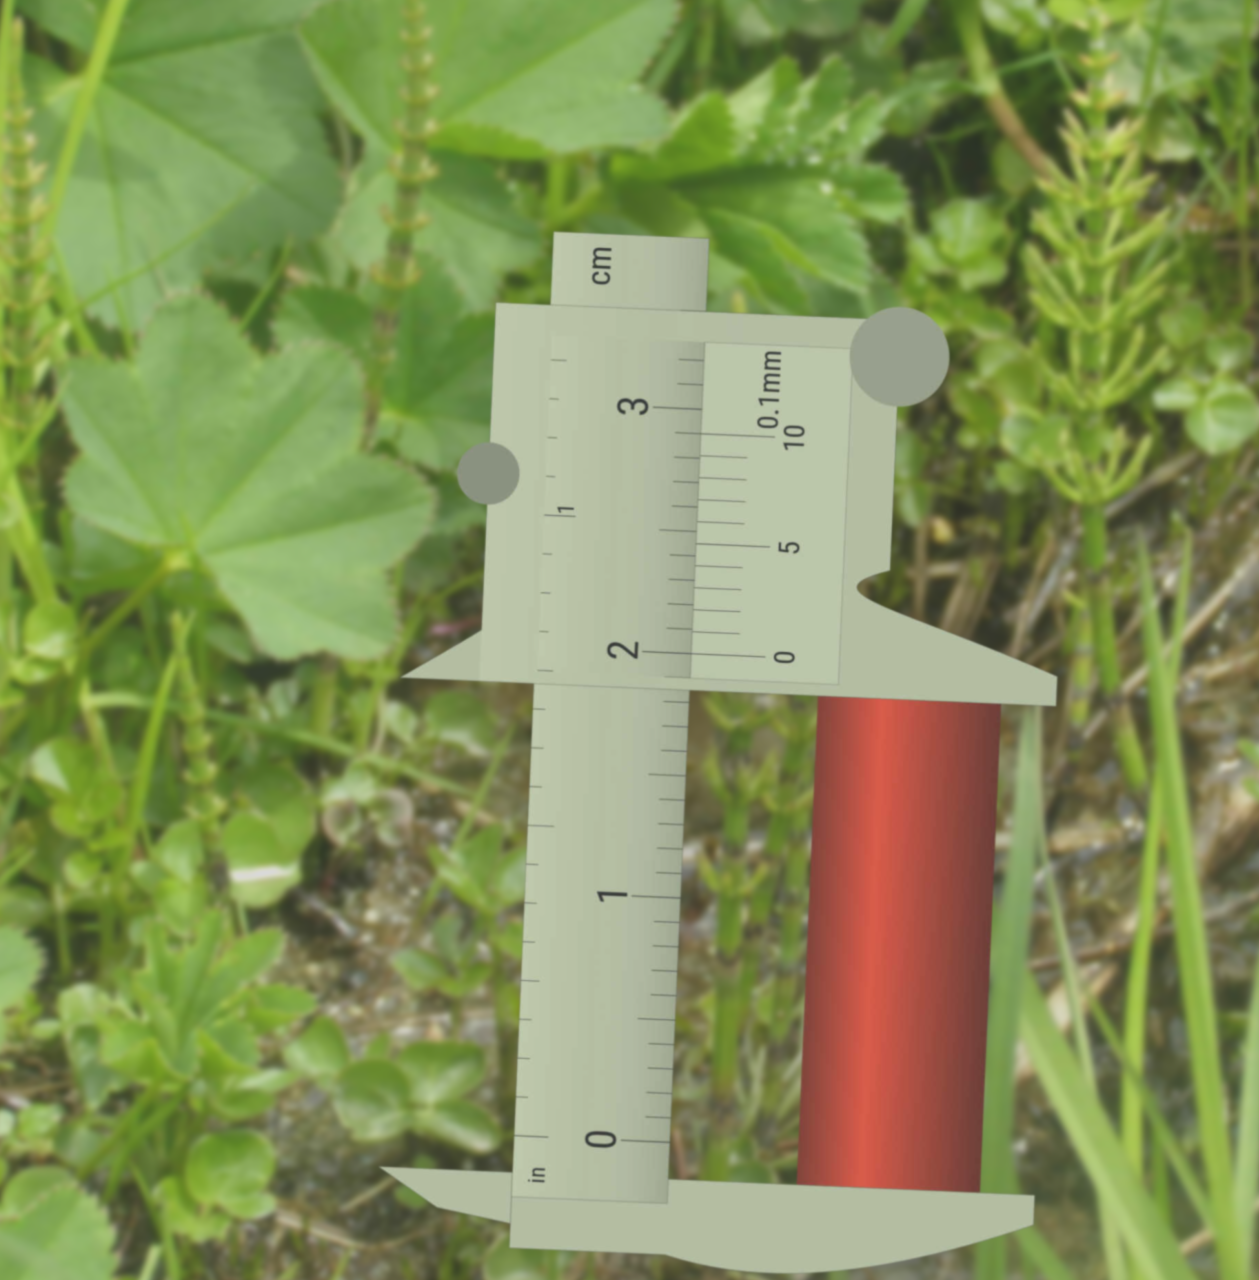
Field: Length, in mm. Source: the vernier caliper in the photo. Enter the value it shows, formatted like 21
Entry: 20.0
